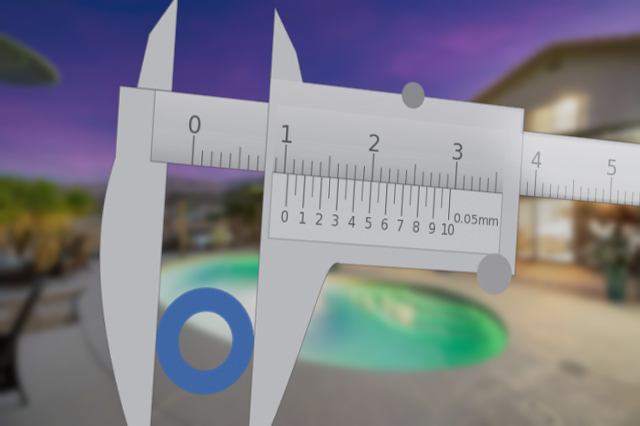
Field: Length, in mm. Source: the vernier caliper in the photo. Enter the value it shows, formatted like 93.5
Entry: 10.4
